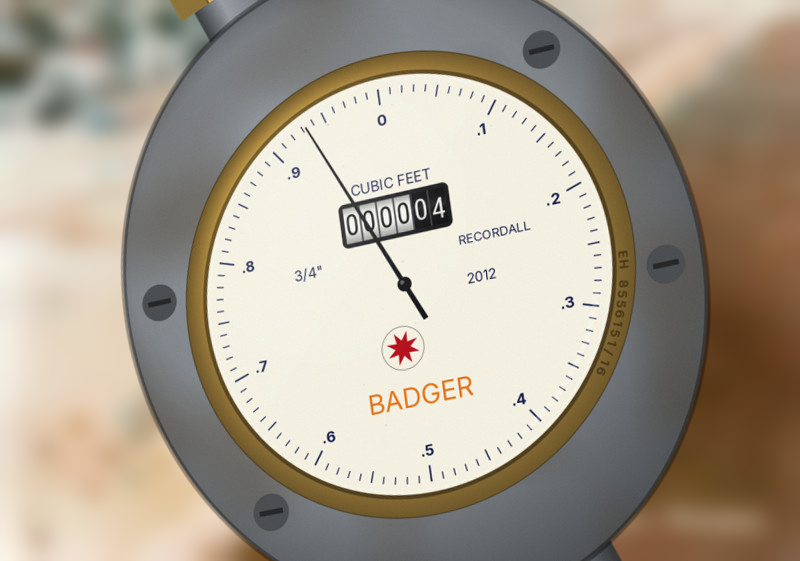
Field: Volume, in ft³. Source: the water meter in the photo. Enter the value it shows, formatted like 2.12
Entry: 3.93
